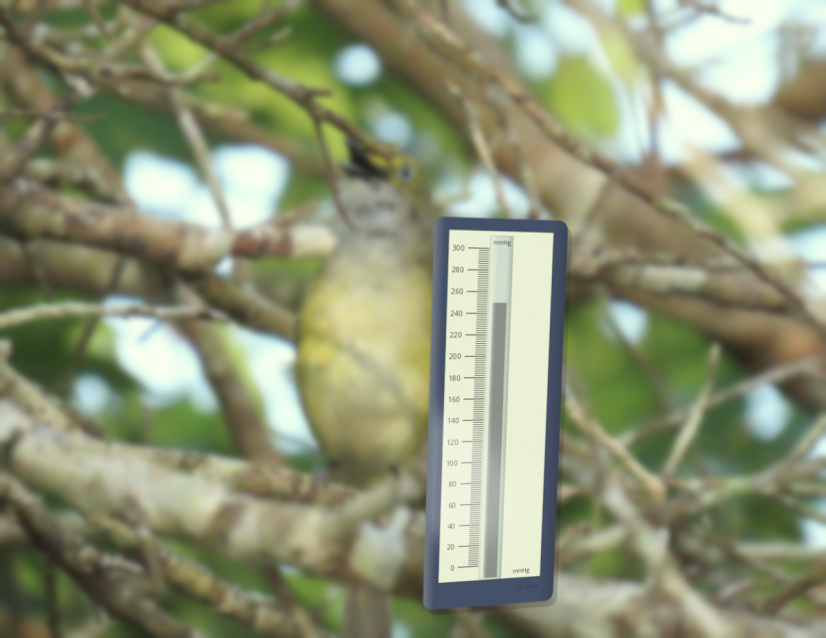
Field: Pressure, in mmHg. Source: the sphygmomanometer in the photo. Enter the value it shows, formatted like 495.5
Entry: 250
